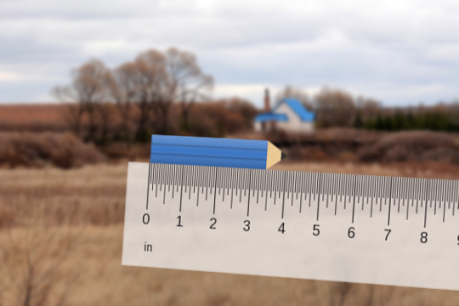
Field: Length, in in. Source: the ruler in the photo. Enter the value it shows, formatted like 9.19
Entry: 4
